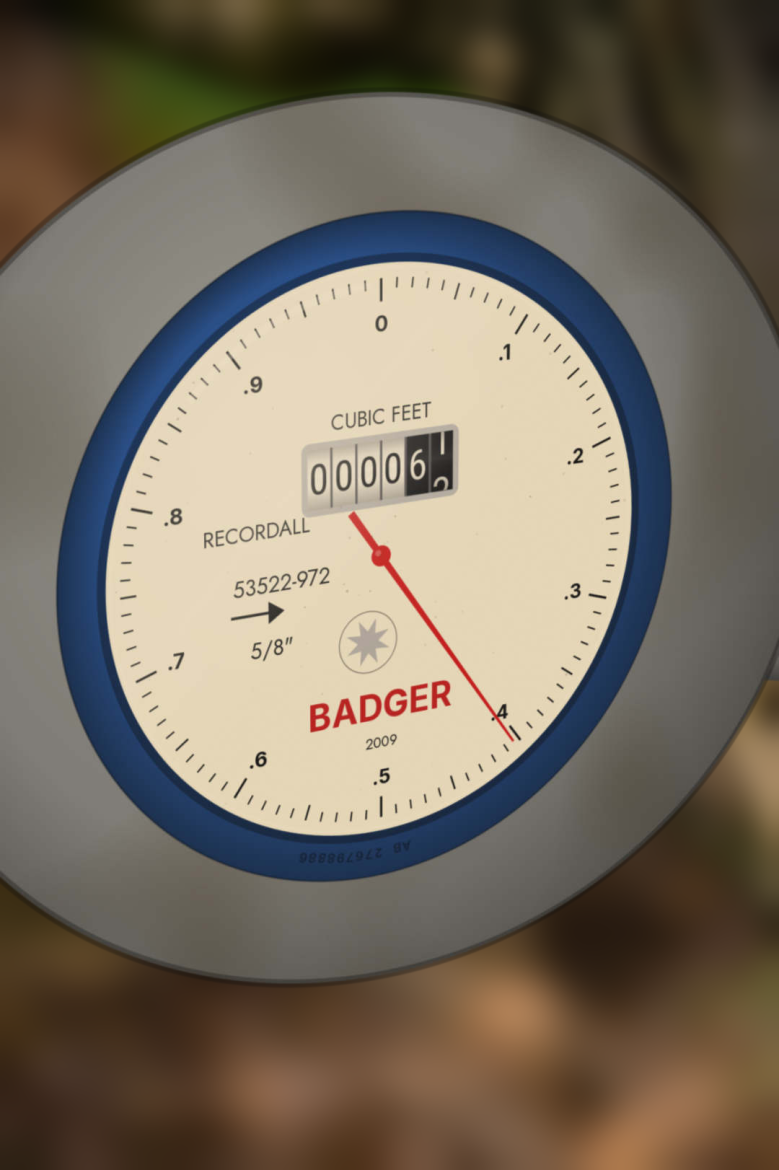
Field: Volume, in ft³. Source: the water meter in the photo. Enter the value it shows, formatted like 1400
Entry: 61.40
